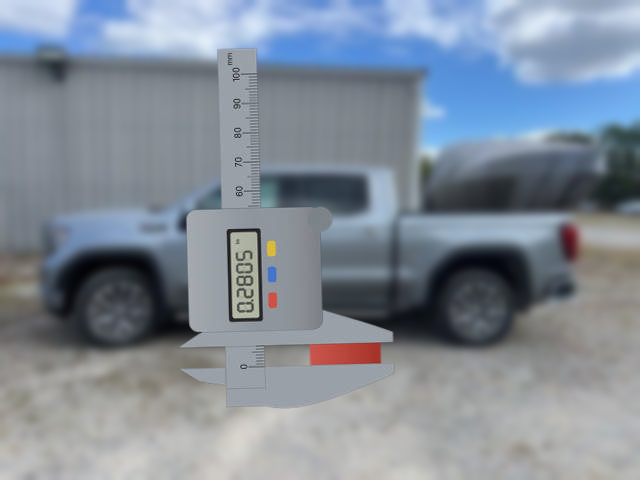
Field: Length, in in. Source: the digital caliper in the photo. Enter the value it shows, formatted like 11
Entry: 0.2805
